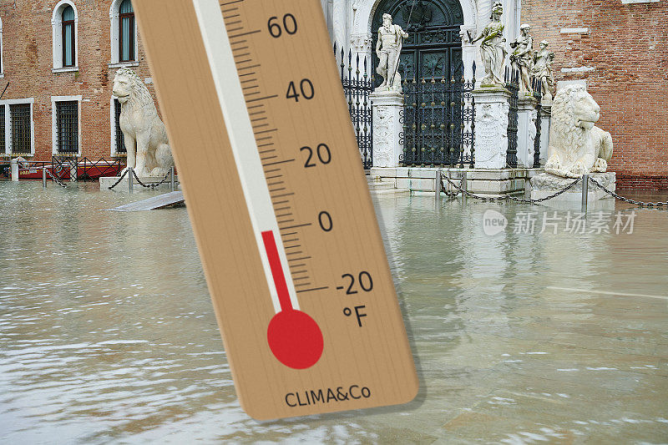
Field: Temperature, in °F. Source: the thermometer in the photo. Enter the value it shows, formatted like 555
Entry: 0
